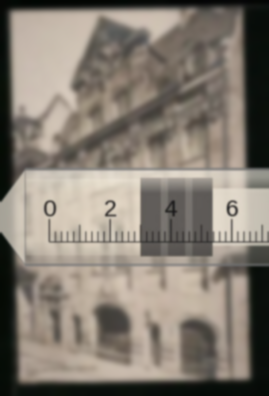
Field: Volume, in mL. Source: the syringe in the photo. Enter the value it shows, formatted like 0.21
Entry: 3
